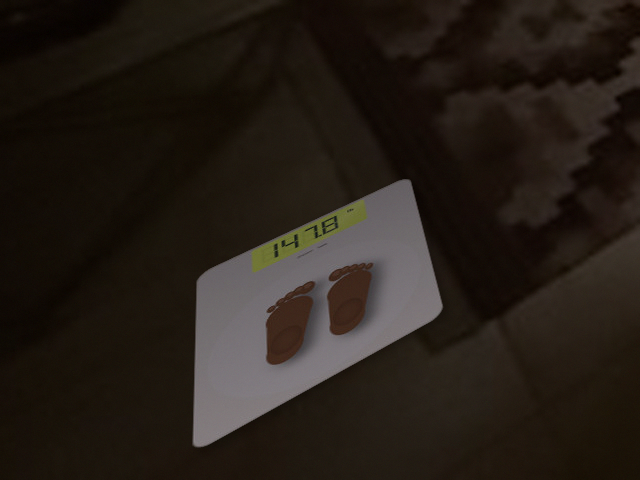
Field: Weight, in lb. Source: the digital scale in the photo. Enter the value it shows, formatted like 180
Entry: 147.8
